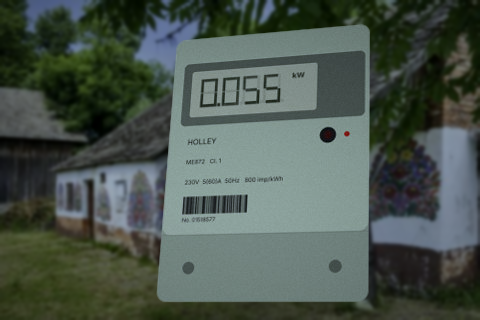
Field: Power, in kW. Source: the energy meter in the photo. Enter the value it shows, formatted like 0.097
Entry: 0.055
